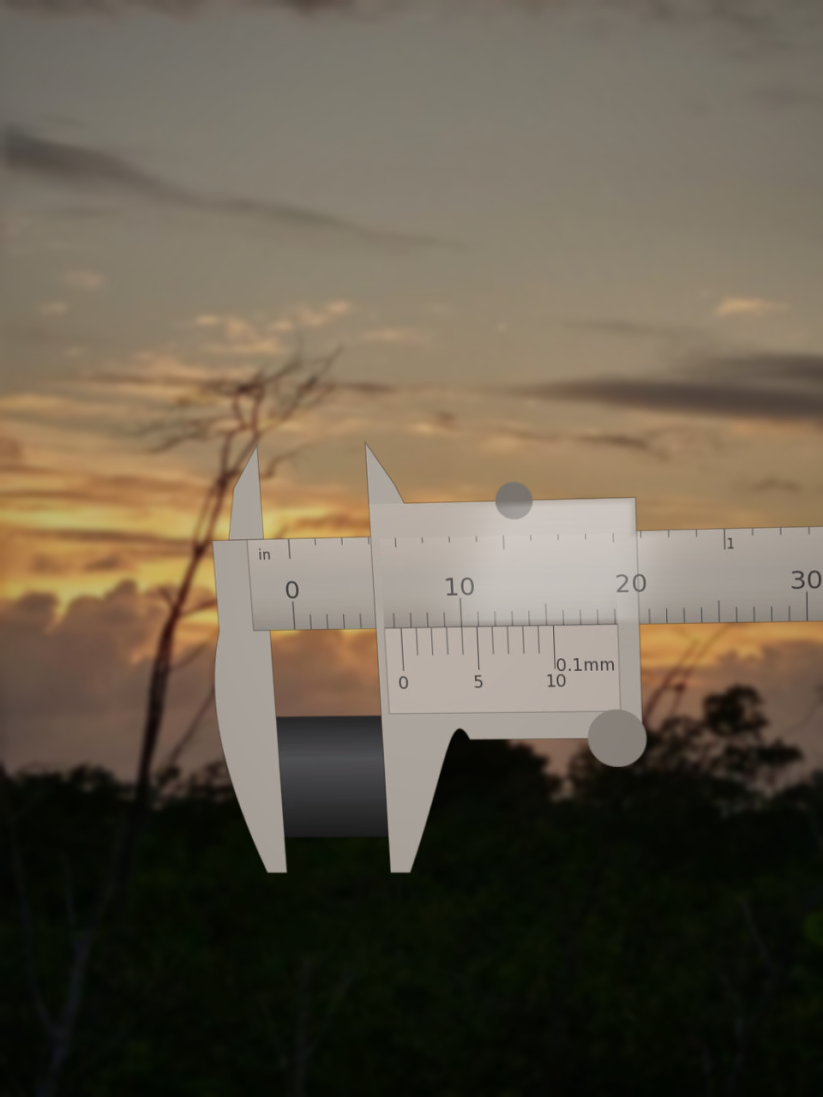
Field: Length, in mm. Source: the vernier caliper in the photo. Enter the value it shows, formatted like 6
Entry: 6.4
